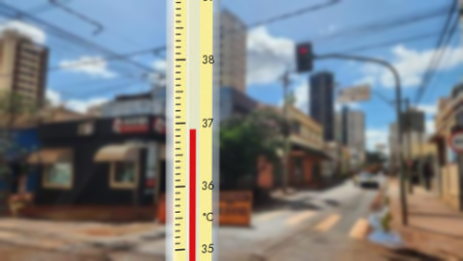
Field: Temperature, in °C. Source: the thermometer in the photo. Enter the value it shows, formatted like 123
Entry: 36.9
